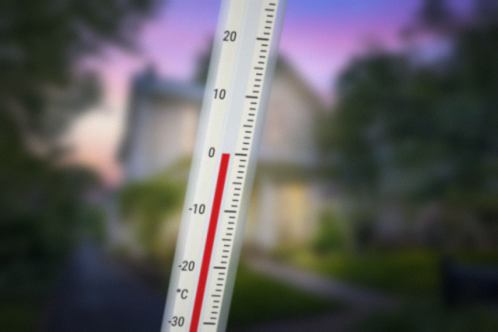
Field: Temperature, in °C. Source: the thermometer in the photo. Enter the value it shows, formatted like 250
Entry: 0
